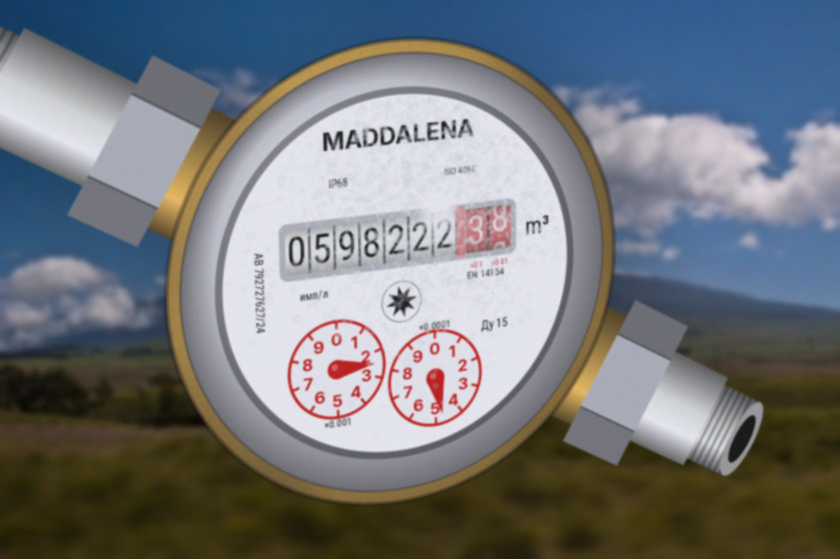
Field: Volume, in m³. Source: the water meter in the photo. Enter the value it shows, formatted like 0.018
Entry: 598222.3824
